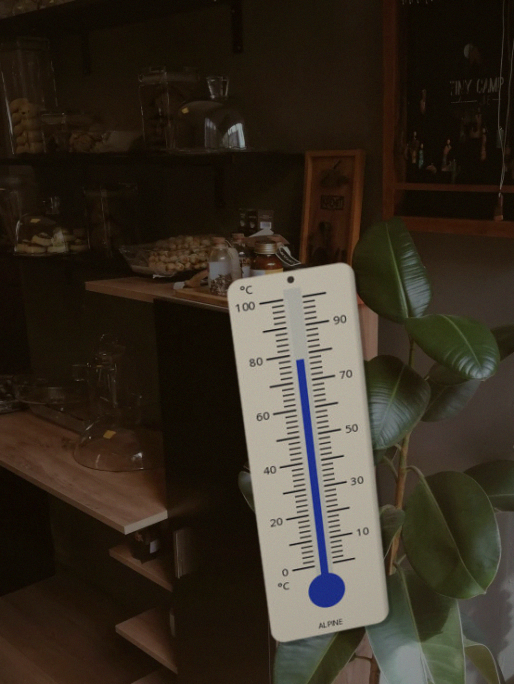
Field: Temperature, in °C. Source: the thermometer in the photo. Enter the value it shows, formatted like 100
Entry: 78
